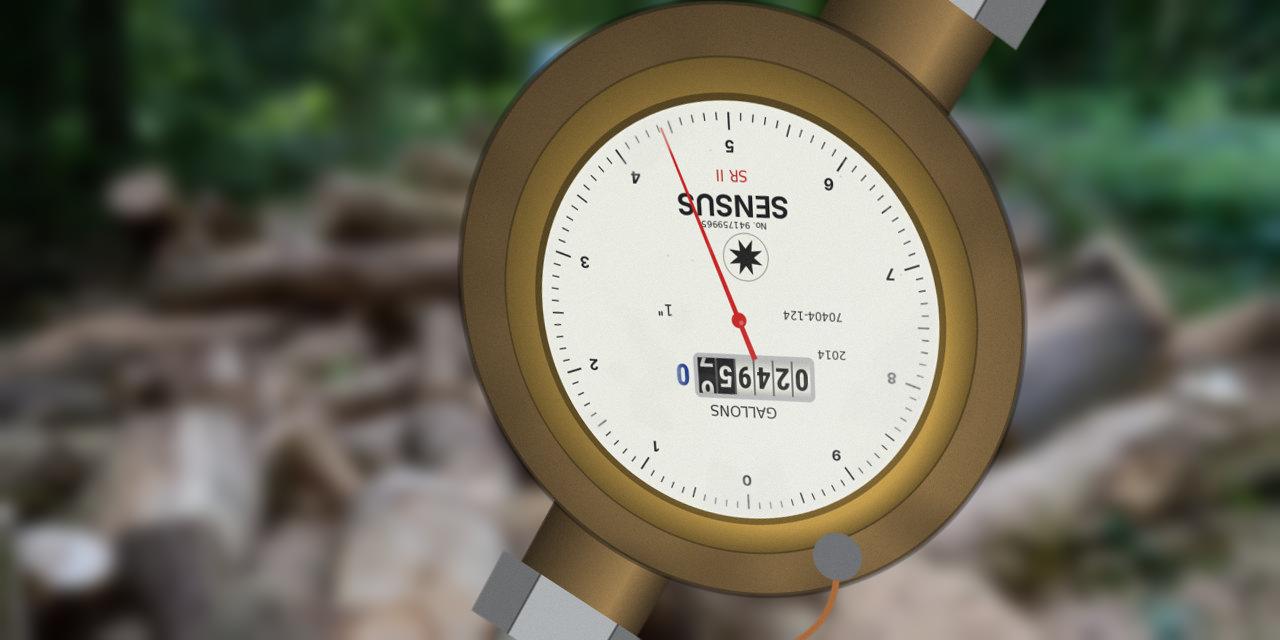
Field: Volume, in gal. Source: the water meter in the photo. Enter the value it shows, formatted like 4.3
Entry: 249564.4
